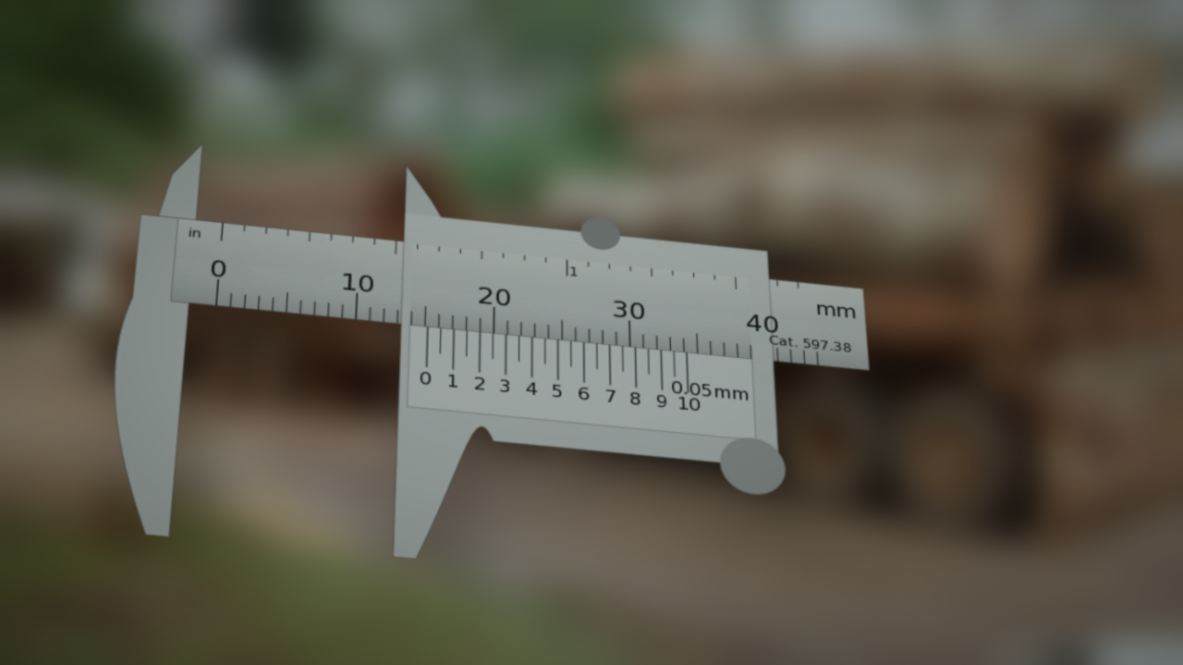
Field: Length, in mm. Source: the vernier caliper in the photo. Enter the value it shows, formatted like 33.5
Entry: 15.2
